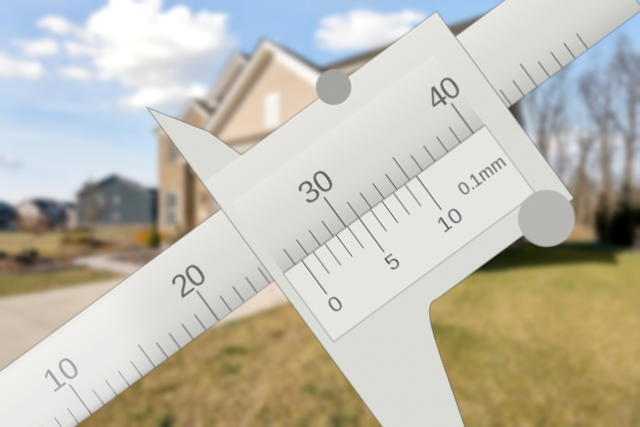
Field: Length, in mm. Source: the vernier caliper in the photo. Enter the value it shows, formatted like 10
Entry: 26.5
